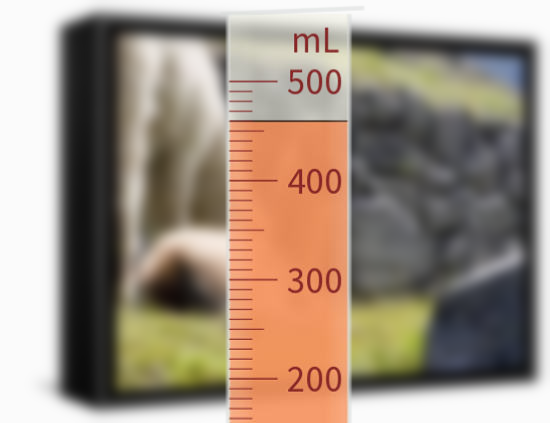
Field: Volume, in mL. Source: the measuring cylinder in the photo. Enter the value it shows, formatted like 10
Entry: 460
